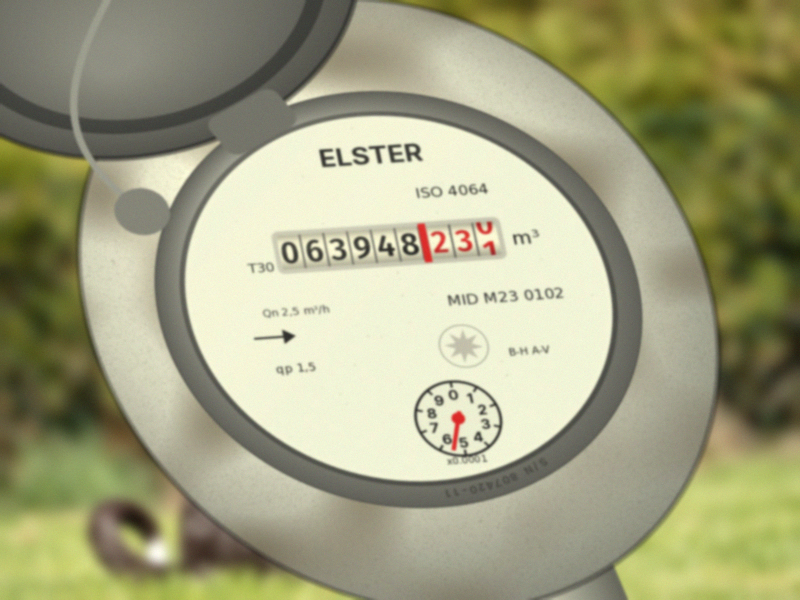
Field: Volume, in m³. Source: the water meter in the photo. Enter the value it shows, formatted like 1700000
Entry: 63948.2305
